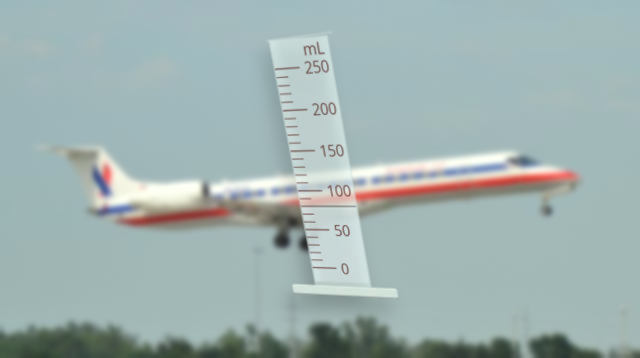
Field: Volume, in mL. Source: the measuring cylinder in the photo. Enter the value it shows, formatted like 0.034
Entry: 80
